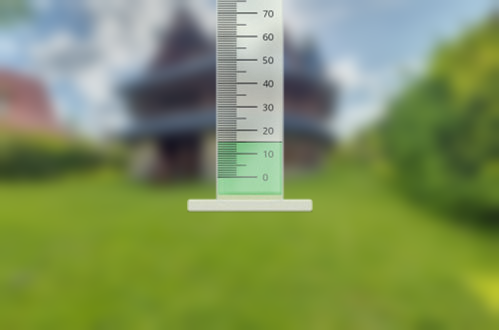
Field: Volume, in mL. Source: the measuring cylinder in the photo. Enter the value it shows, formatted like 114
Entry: 15
